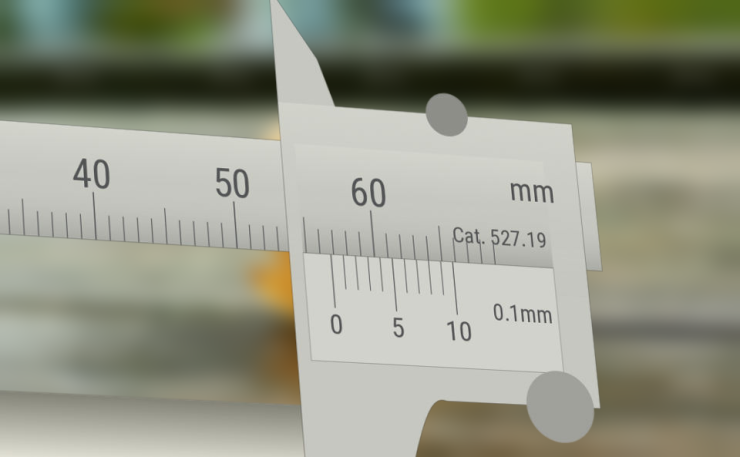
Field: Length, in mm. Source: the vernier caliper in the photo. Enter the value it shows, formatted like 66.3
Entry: 56.8
